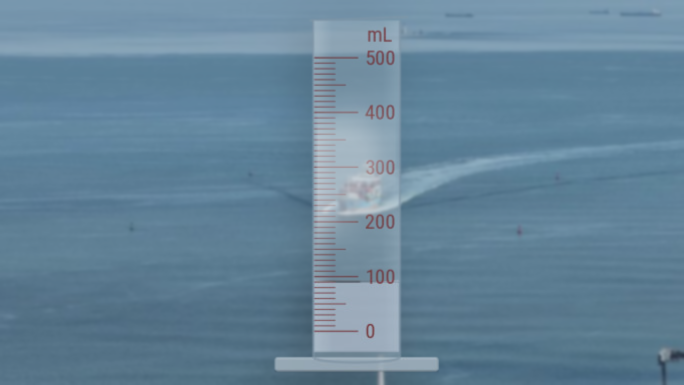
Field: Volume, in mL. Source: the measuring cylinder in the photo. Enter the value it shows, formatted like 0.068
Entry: 90
